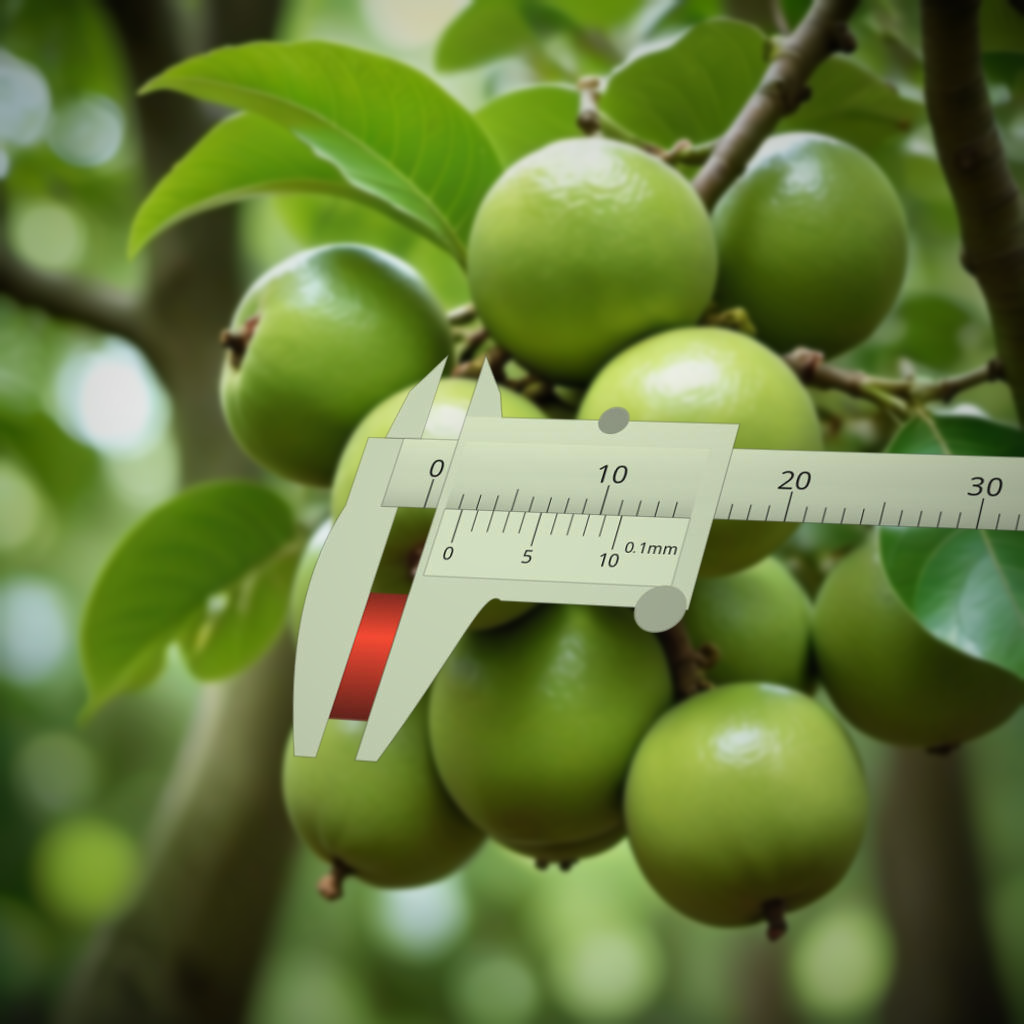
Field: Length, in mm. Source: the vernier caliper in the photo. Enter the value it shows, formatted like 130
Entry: 2.2
